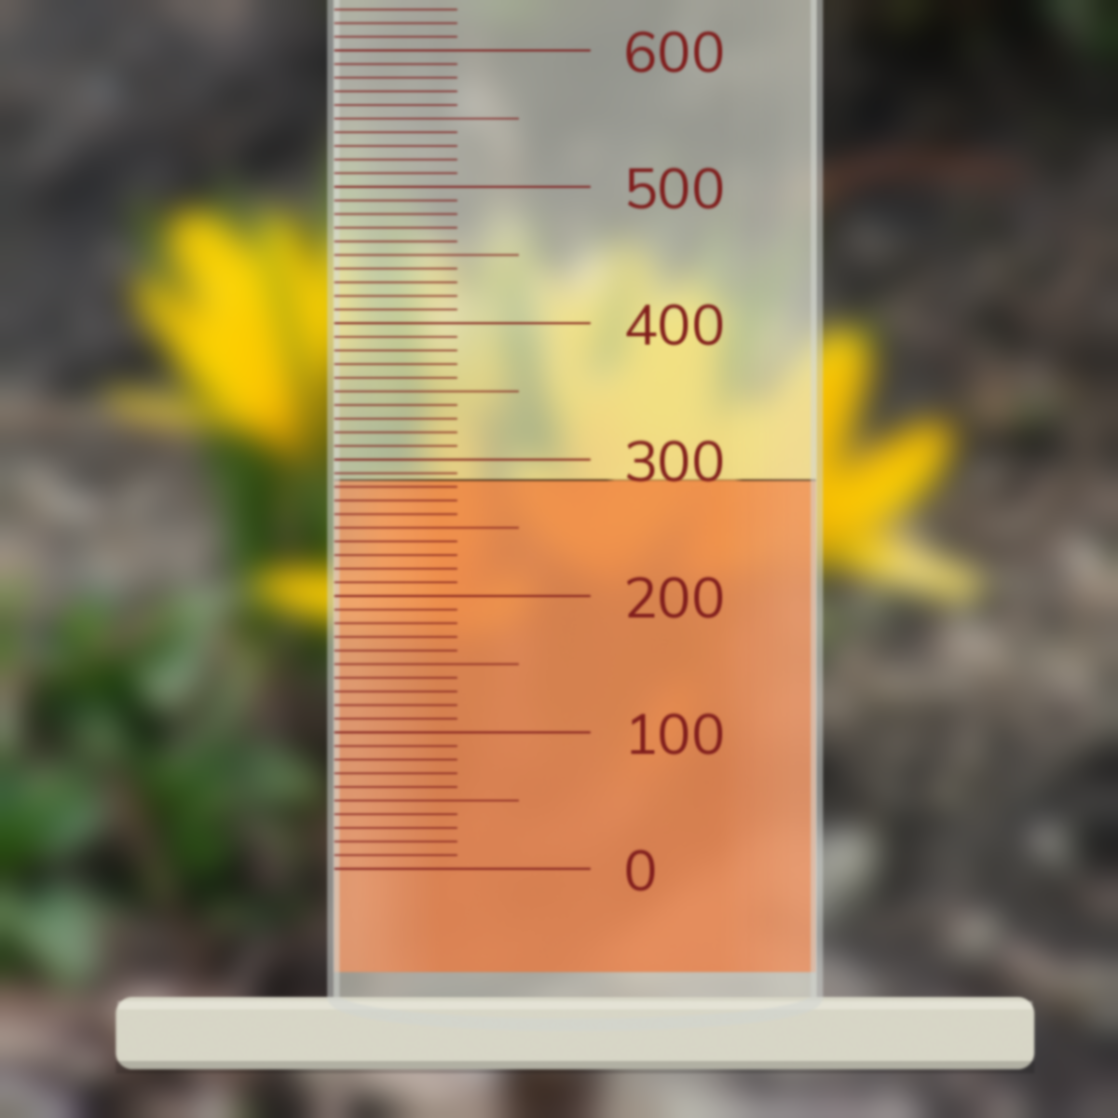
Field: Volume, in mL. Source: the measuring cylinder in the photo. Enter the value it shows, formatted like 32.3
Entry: 285
